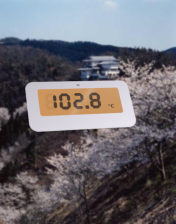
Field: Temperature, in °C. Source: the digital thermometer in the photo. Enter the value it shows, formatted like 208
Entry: 102.8
